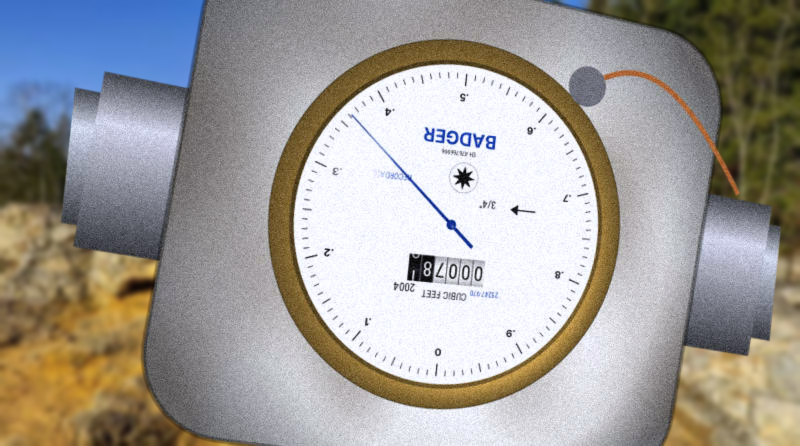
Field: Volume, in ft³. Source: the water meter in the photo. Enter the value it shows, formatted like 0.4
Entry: 781.36
